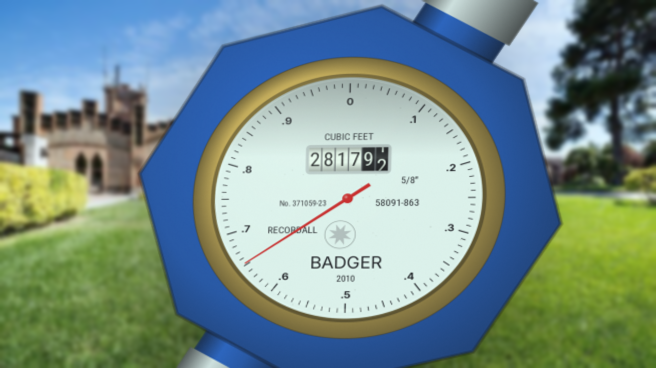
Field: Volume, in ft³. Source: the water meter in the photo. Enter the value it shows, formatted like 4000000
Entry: 281791.65
